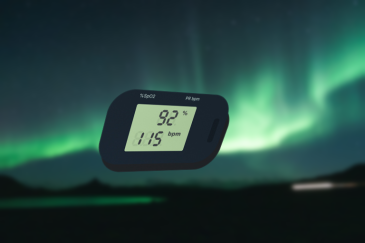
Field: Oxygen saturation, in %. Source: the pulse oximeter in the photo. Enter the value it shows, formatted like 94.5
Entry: 92
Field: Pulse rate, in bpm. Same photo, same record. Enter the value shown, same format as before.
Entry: 115
